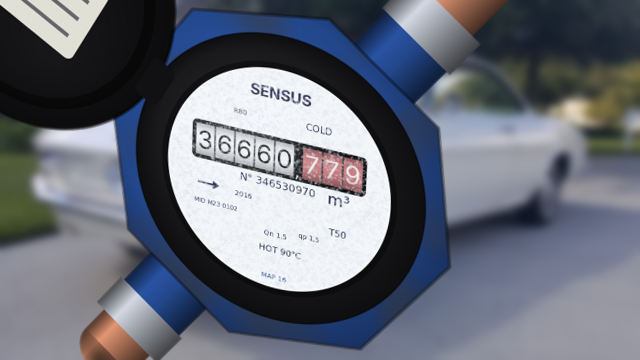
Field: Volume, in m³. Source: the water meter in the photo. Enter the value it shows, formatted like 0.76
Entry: 36660.779
